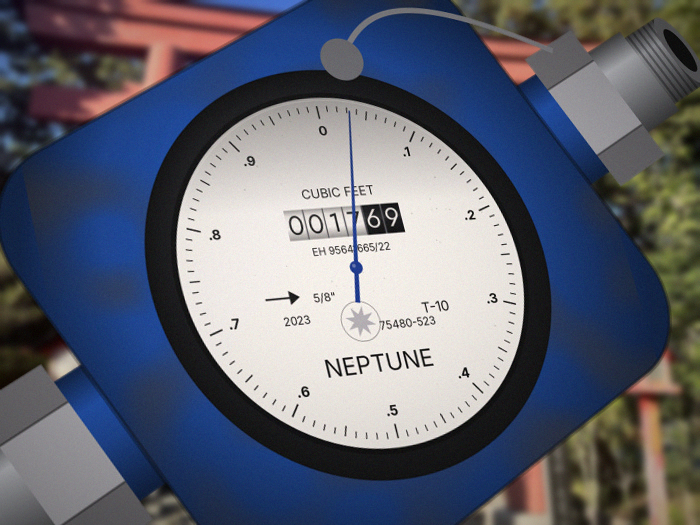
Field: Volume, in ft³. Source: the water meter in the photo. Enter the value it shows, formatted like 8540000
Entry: 1769.03
